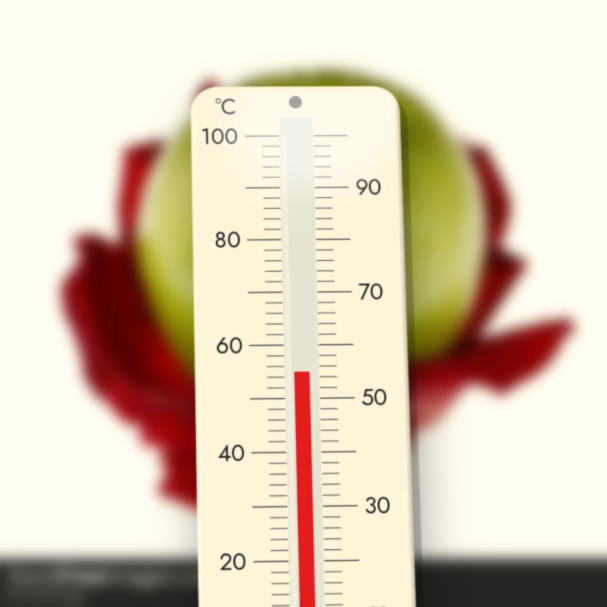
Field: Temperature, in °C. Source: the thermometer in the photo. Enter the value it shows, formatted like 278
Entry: 55
